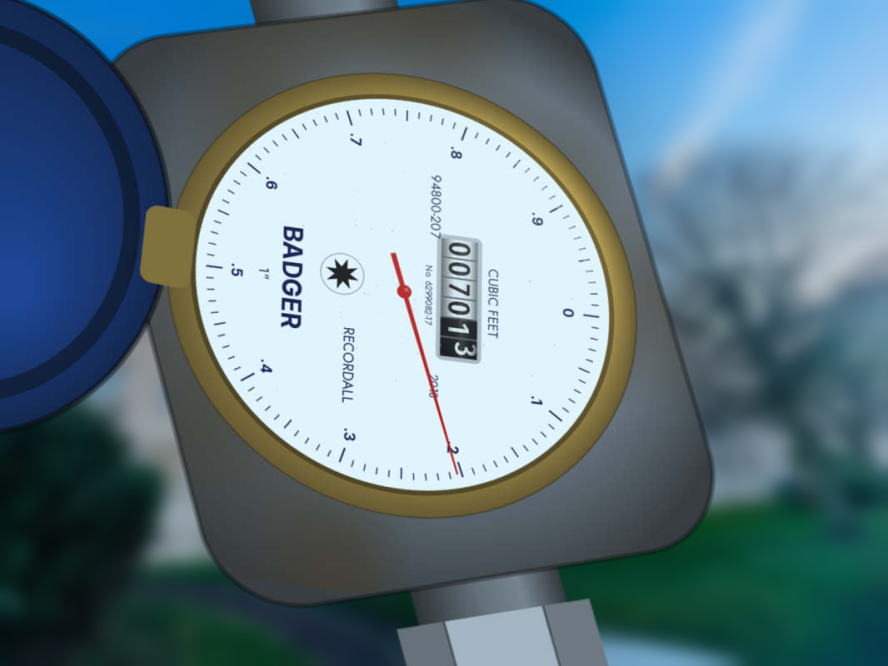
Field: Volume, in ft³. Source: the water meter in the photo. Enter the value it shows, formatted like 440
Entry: 7013.20
